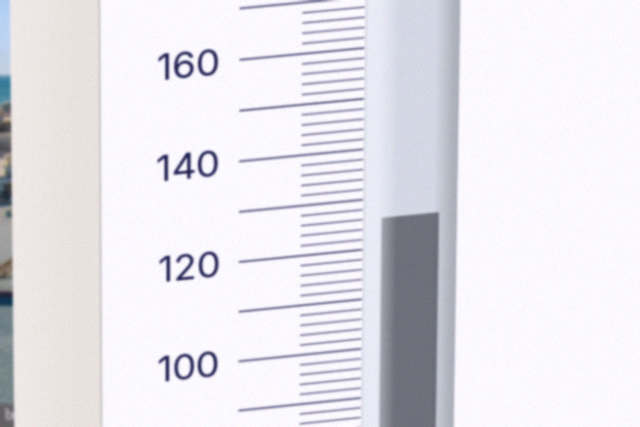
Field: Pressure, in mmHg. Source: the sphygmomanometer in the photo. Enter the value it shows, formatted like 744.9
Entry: 126
